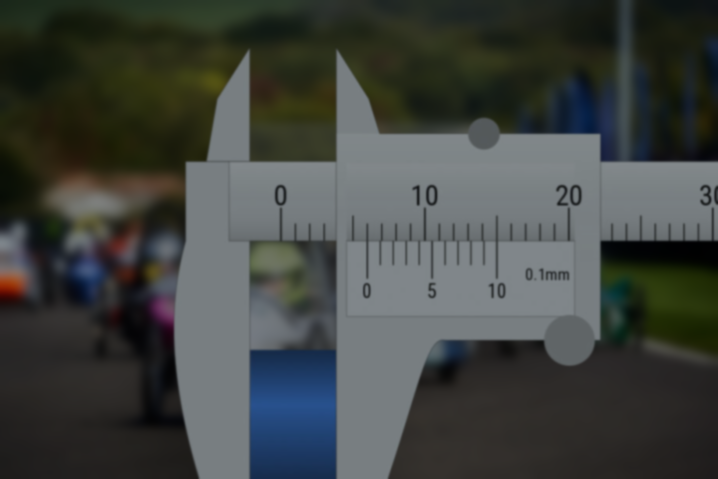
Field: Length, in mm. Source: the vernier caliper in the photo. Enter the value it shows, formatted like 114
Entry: 6.0
